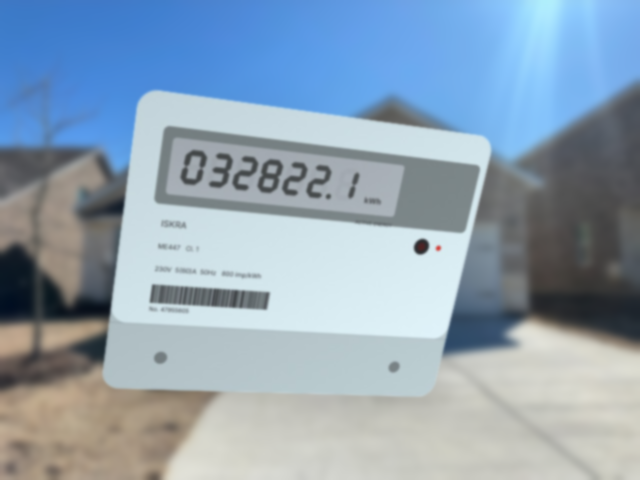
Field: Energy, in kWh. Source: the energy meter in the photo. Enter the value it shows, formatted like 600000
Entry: 32822.1
